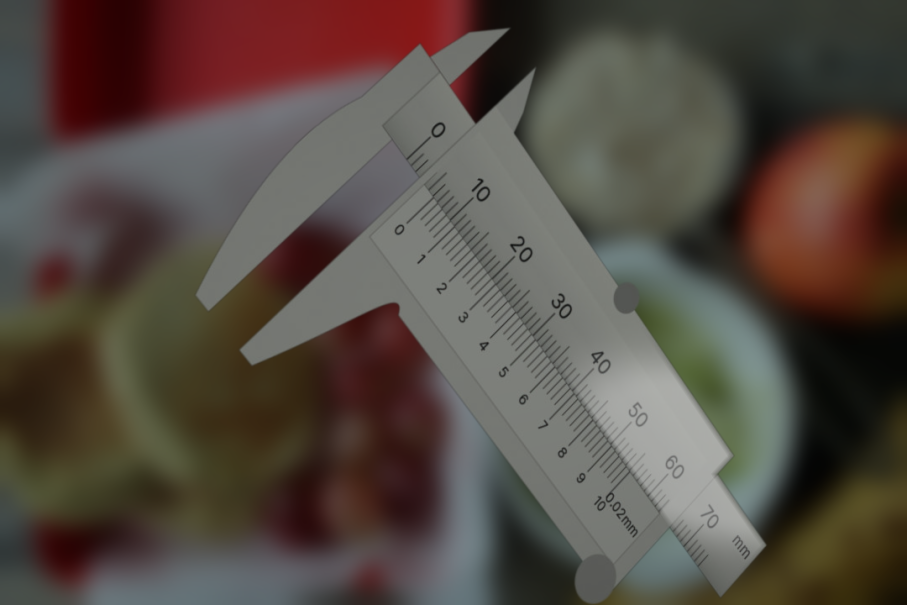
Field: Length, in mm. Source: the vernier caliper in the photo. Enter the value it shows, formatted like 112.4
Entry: 6.2
